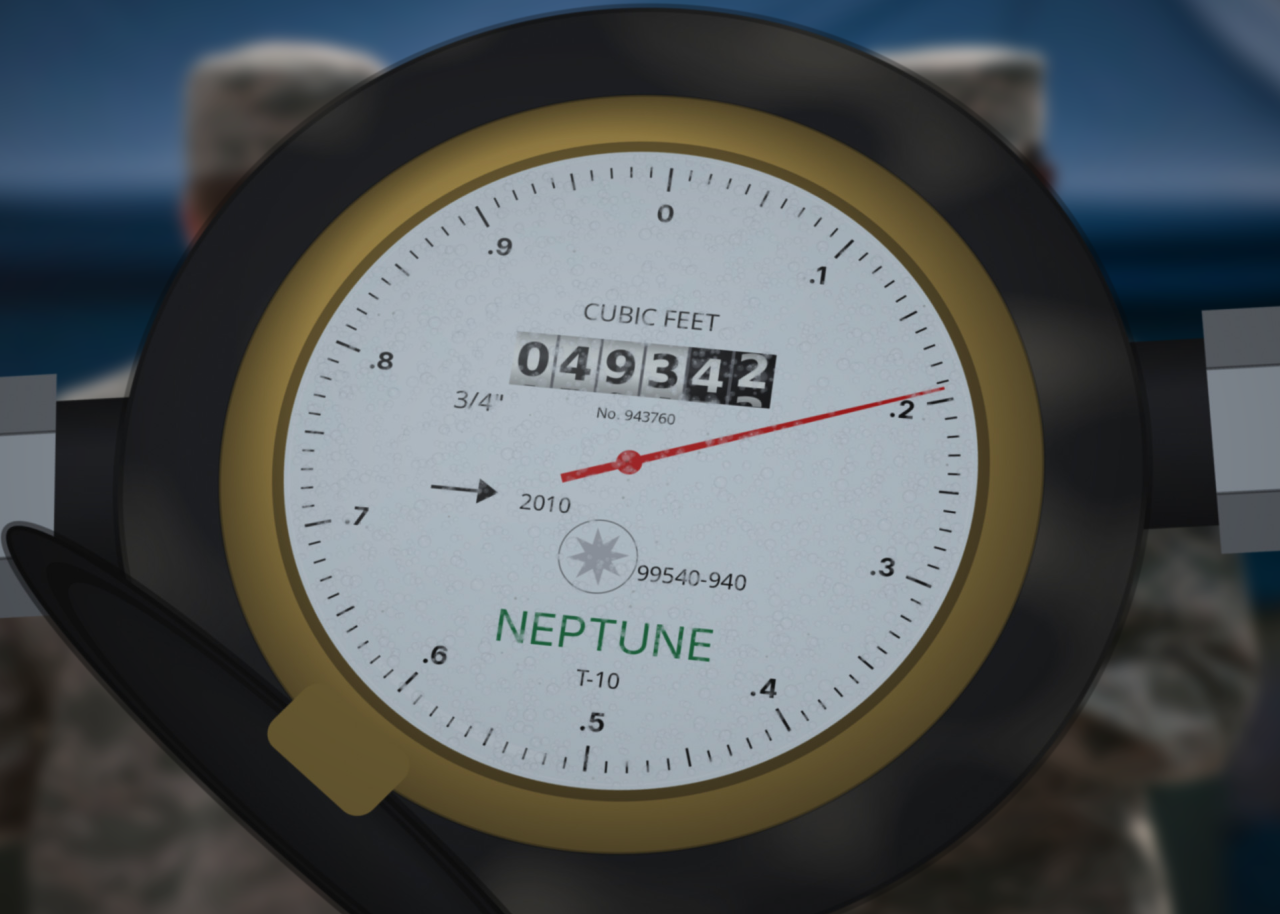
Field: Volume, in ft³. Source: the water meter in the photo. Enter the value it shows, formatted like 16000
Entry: 49342.19
